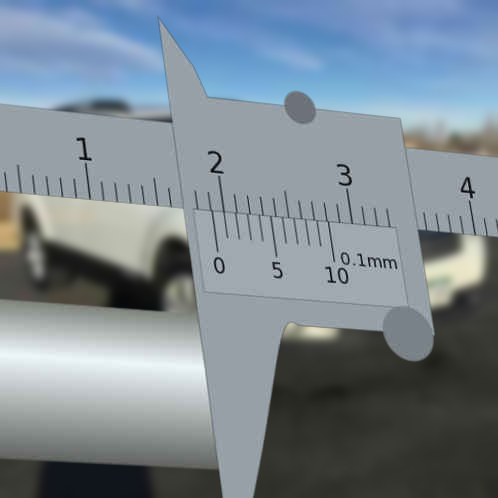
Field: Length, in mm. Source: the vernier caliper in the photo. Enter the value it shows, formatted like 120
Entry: 19.1
